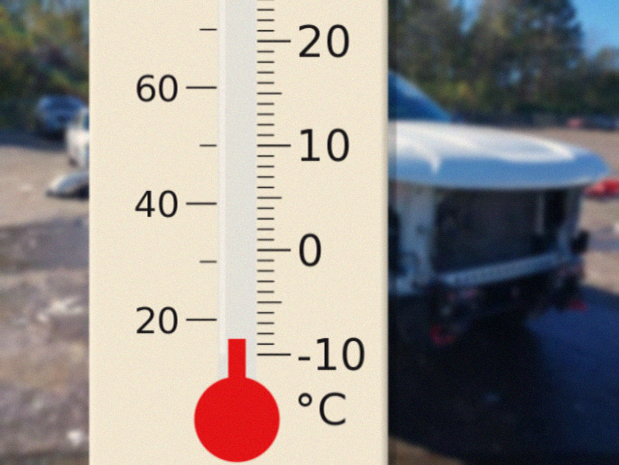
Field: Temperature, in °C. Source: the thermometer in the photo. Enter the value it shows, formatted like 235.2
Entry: -8.5
